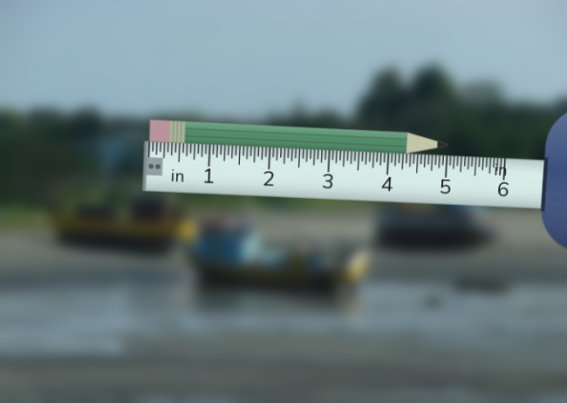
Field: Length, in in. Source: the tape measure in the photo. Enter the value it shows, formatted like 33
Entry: 5
